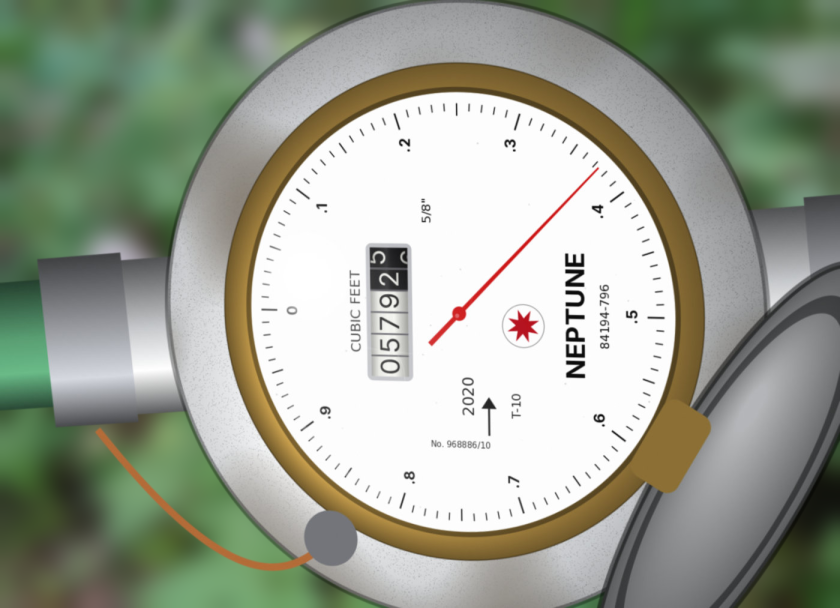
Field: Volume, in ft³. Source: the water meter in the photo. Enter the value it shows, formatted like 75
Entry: 57925.37
